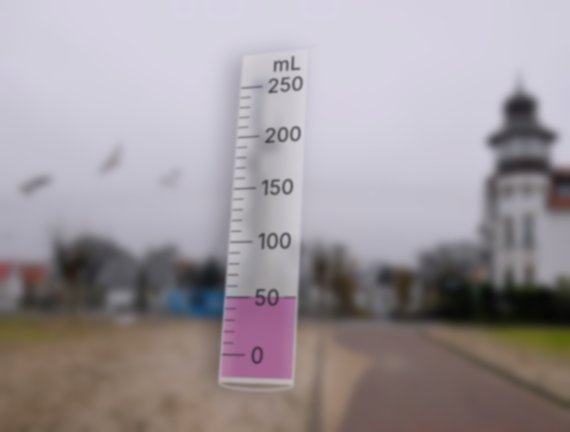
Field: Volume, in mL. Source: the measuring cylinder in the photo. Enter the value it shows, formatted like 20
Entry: 50
